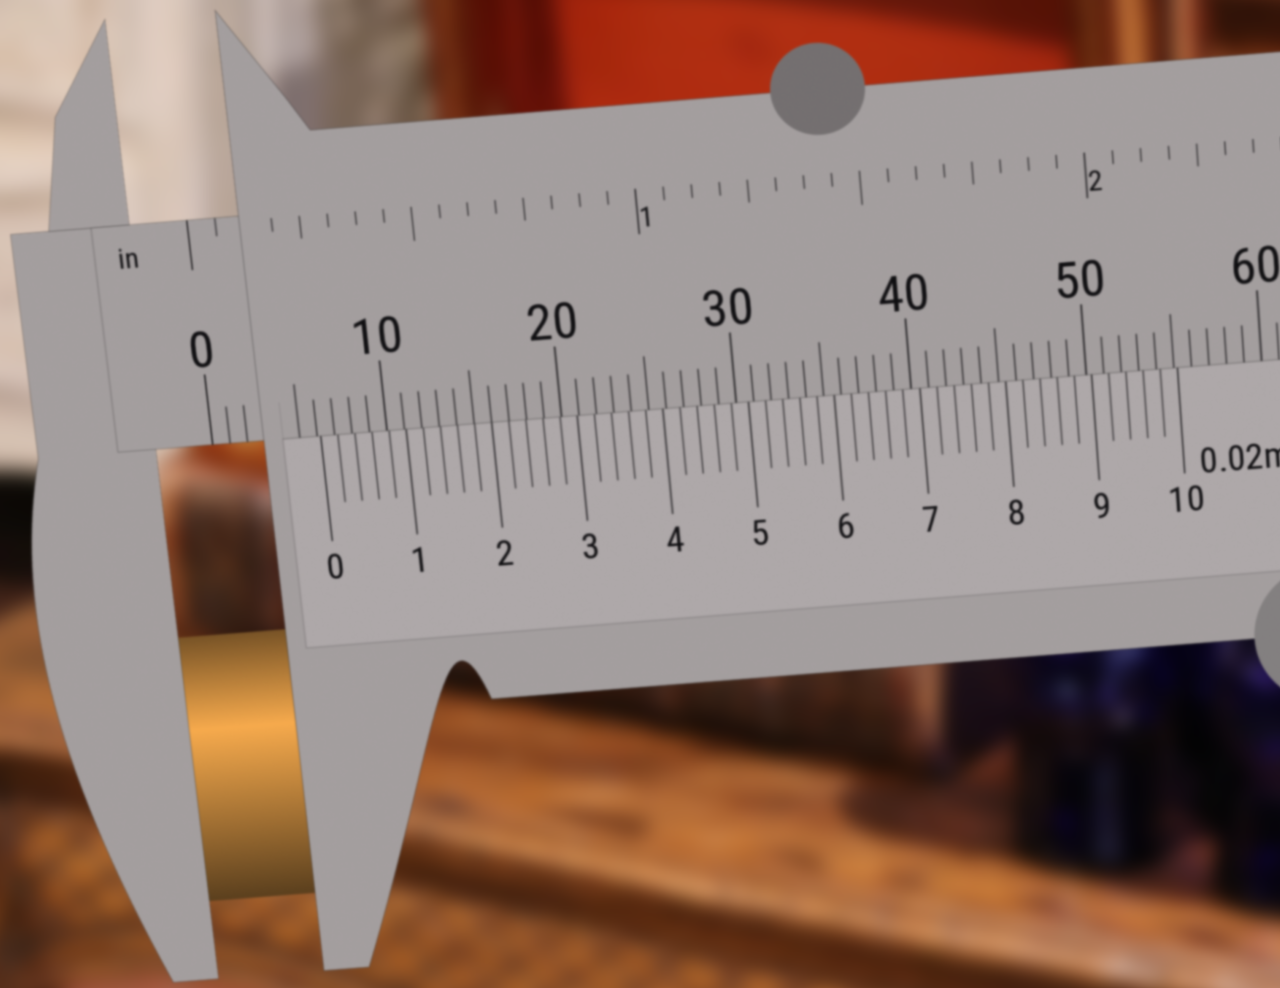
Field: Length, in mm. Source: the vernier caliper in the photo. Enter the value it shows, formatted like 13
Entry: 6.2
